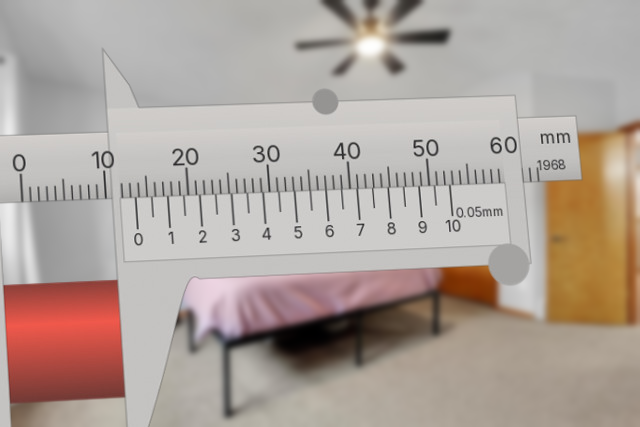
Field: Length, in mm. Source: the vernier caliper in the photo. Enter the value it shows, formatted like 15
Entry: 13.6
